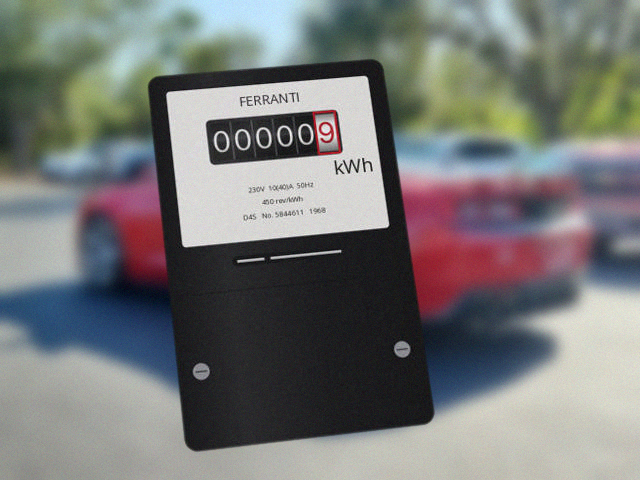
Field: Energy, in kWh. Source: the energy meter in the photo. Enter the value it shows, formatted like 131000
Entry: 0.9
